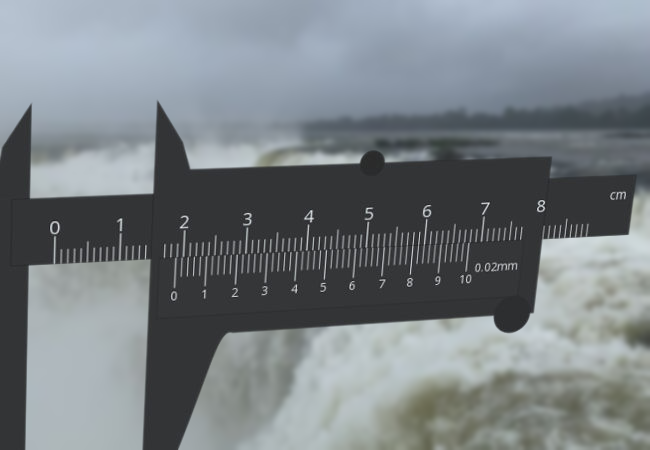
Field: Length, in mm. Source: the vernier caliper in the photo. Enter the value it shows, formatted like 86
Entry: 18.8
